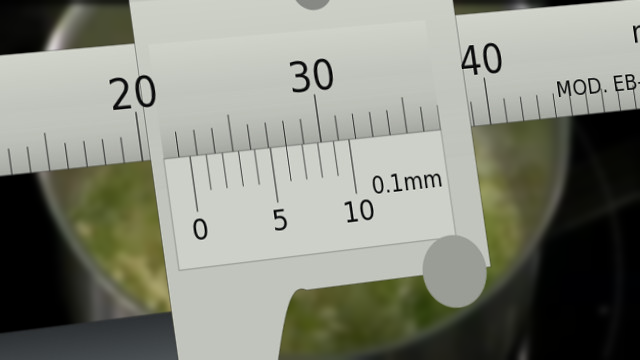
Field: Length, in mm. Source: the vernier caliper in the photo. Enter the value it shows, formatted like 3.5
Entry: 22.6
